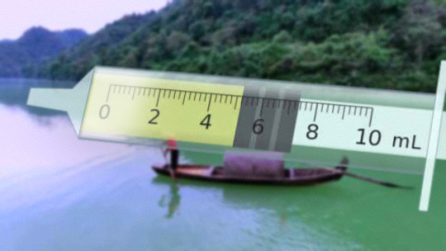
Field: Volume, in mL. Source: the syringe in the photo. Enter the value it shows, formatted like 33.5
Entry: 5.2
